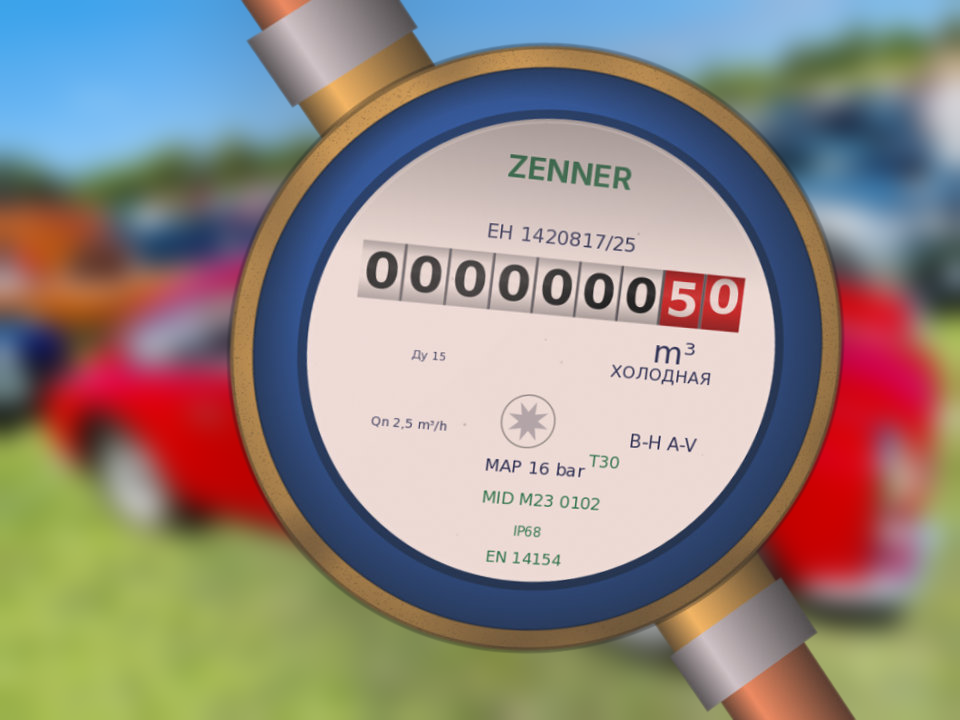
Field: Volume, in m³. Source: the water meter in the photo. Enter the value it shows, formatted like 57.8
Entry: 0.50
